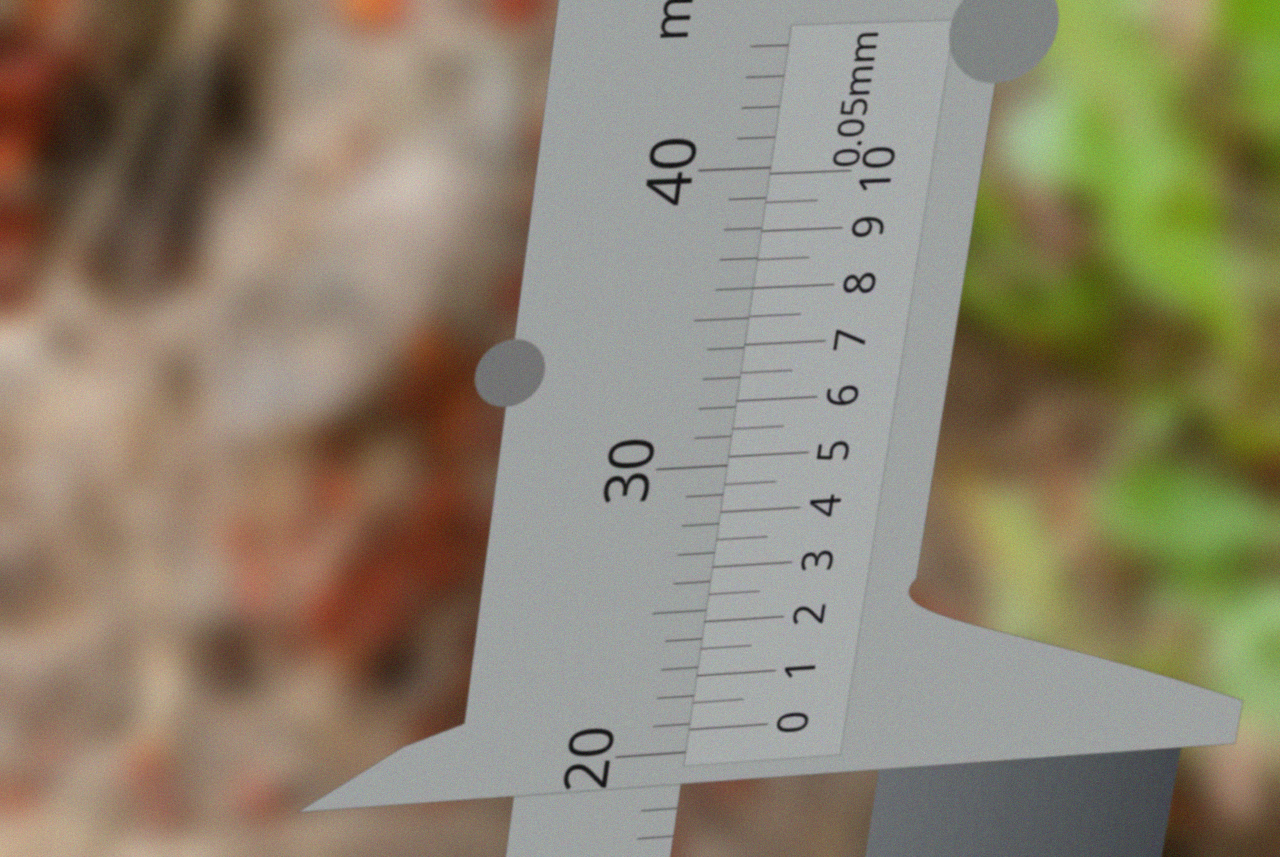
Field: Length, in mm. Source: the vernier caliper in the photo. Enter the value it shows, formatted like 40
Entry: 20.8
